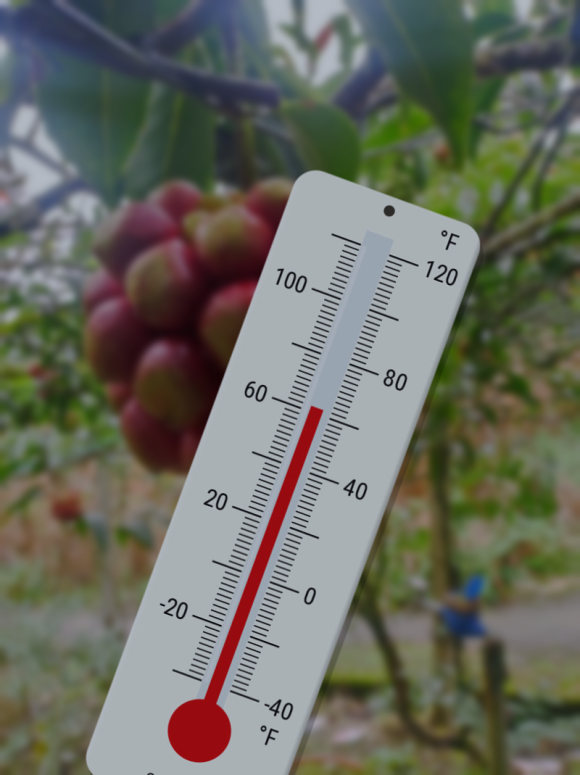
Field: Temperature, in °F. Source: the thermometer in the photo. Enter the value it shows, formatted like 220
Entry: 62
